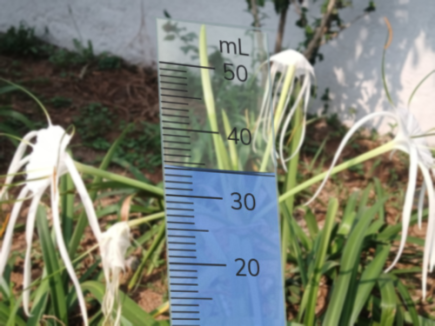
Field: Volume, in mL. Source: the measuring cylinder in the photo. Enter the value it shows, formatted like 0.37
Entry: 34
